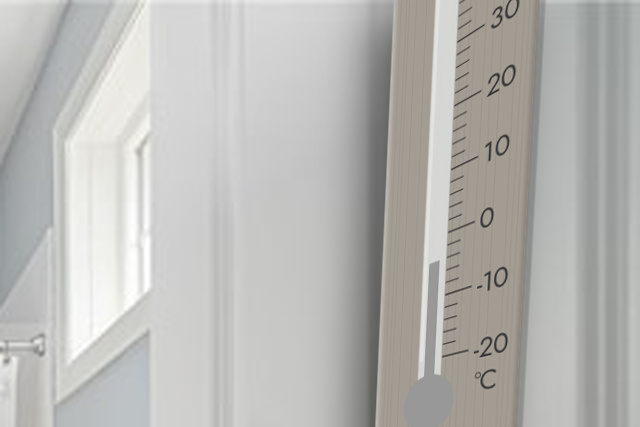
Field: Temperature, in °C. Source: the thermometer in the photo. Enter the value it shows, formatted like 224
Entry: -4
